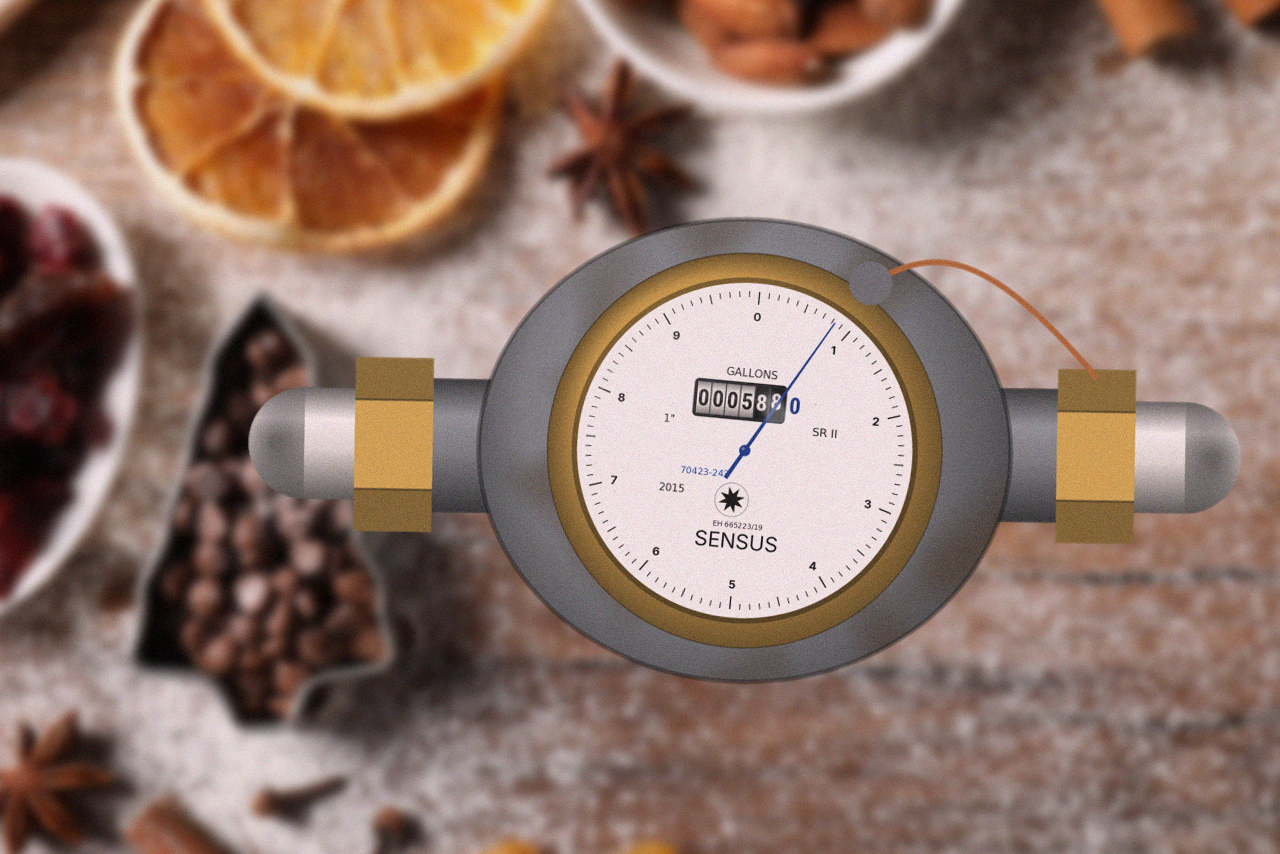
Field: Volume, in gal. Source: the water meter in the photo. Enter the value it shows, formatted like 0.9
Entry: 5880.8
